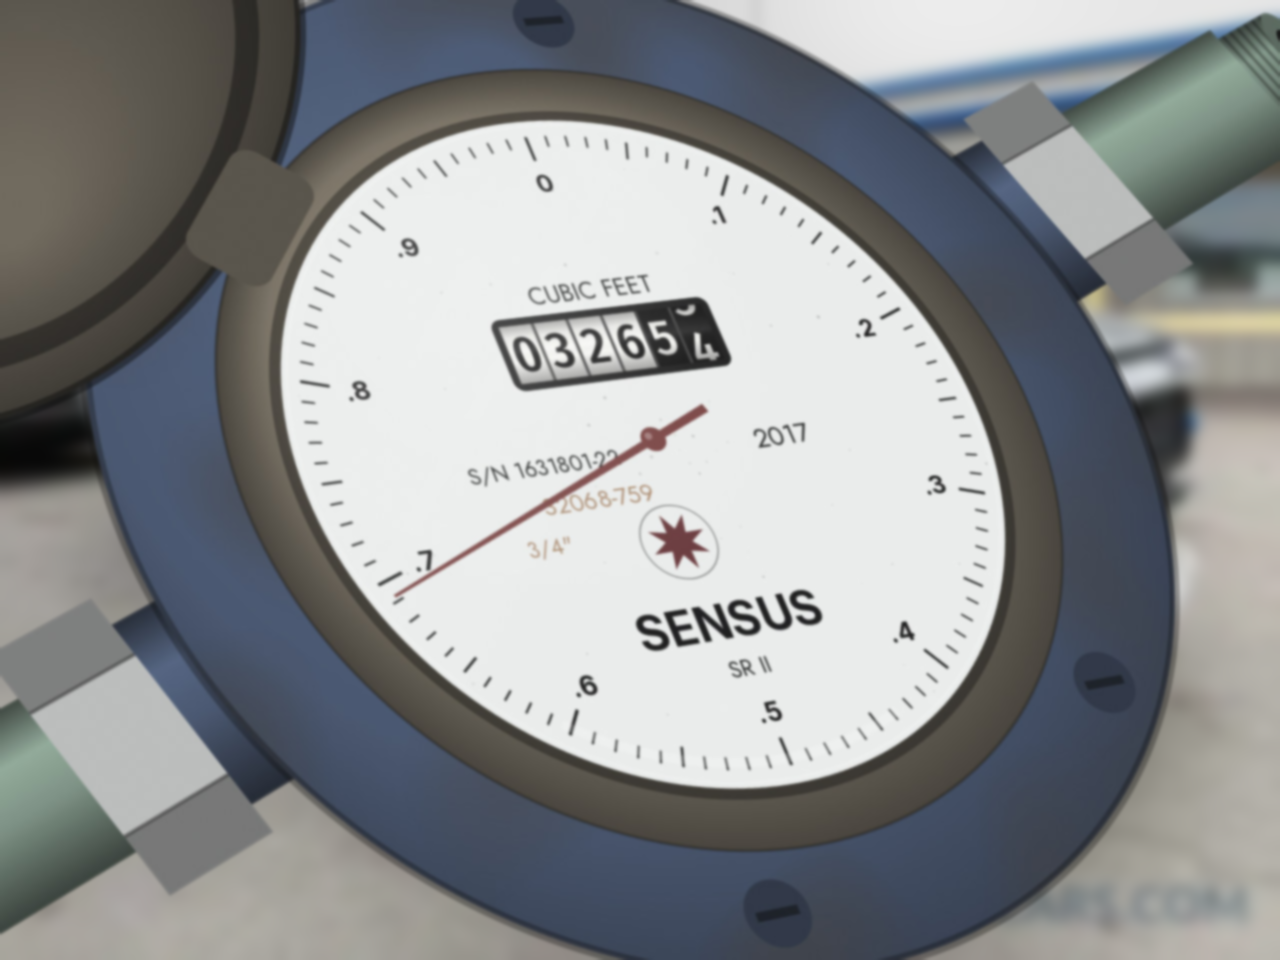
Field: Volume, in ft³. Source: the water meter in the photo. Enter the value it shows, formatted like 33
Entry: 32653.69
